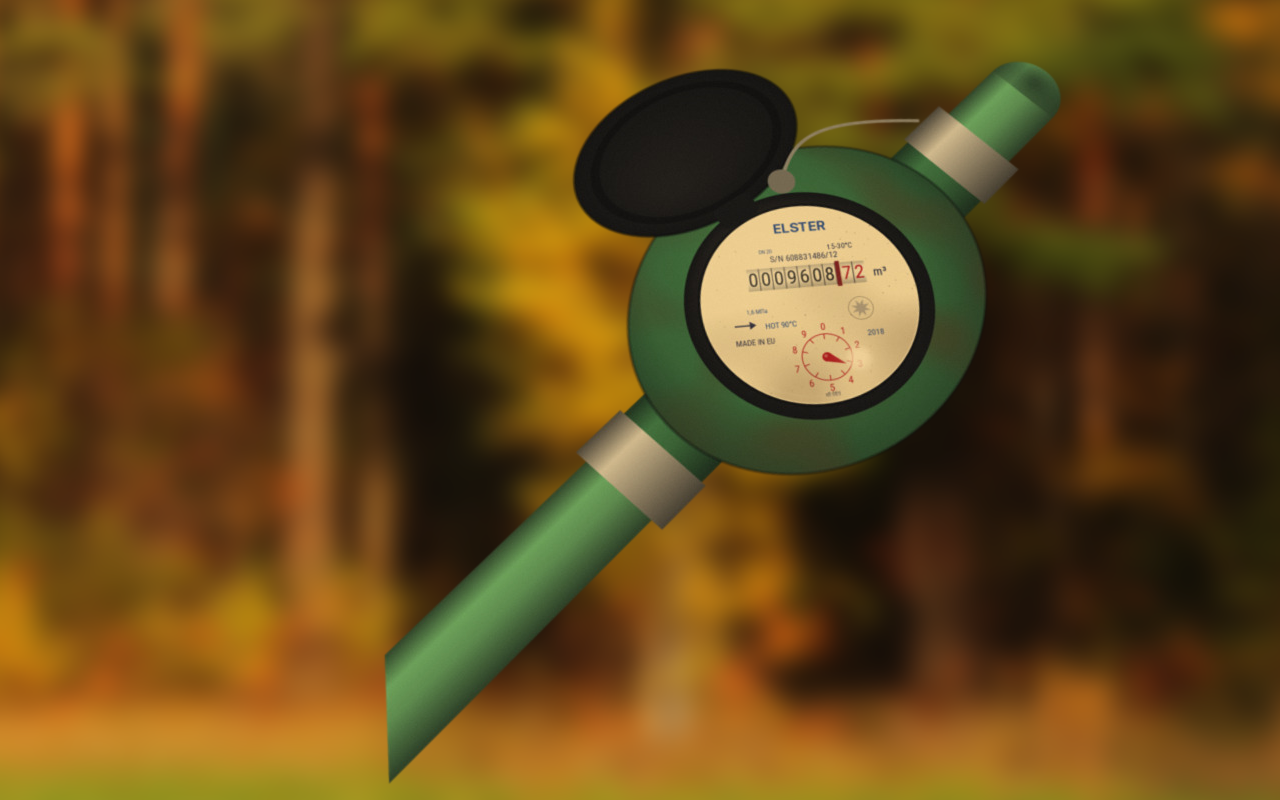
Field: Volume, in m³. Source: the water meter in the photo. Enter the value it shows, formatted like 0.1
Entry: 9608.723
